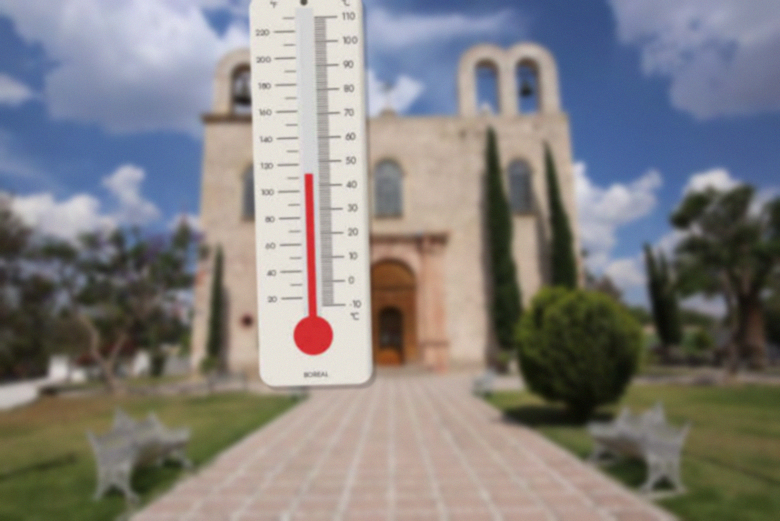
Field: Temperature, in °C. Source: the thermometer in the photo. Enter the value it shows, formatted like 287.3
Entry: 45
